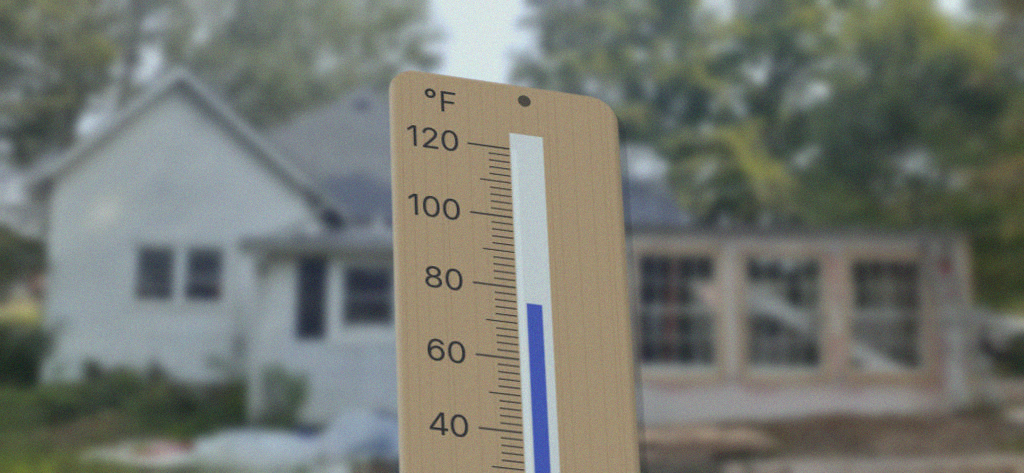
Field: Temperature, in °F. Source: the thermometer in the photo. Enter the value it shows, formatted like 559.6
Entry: 76
